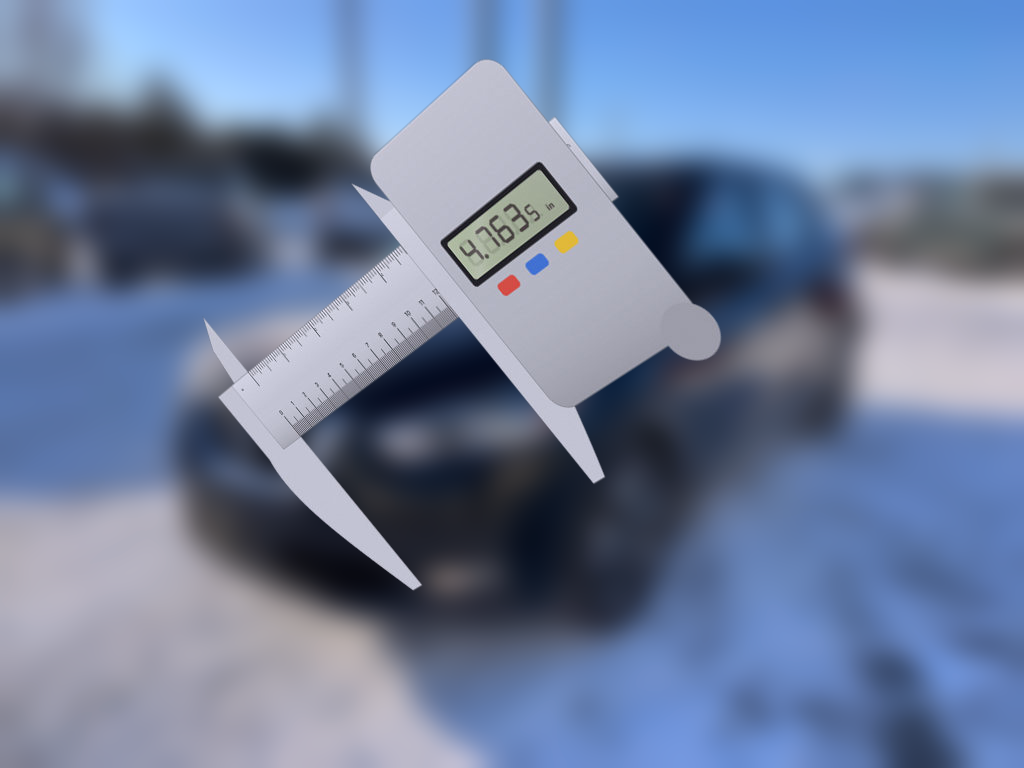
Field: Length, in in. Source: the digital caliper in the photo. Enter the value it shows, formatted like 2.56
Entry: 4.7635
